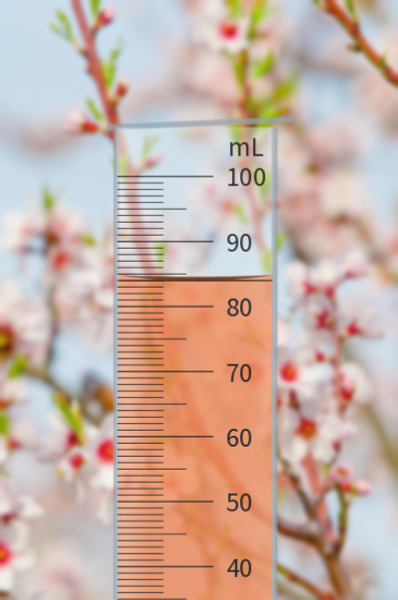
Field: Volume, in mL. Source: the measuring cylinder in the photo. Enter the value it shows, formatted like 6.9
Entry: 84
